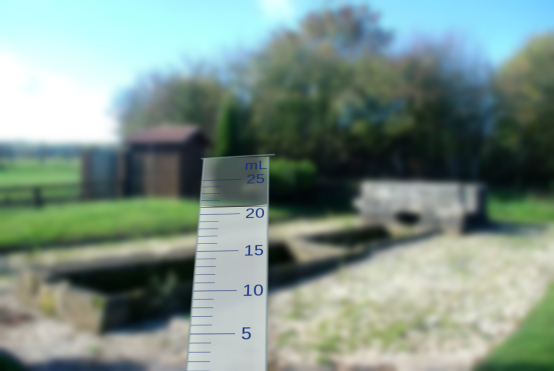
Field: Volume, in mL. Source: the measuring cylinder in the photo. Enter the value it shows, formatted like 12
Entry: 21
